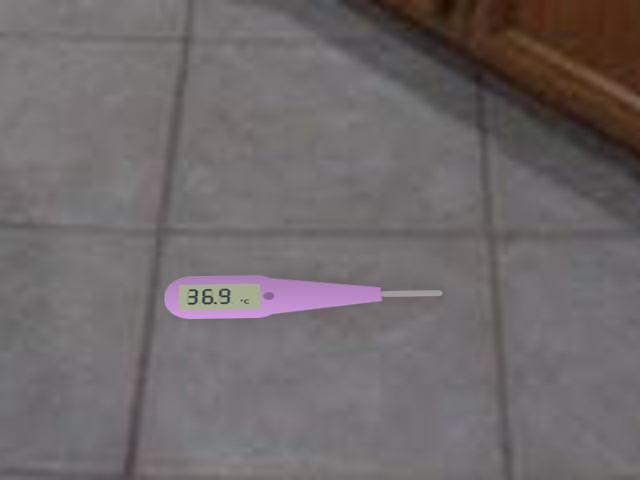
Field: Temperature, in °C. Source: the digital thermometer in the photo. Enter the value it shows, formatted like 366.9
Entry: 36.9
